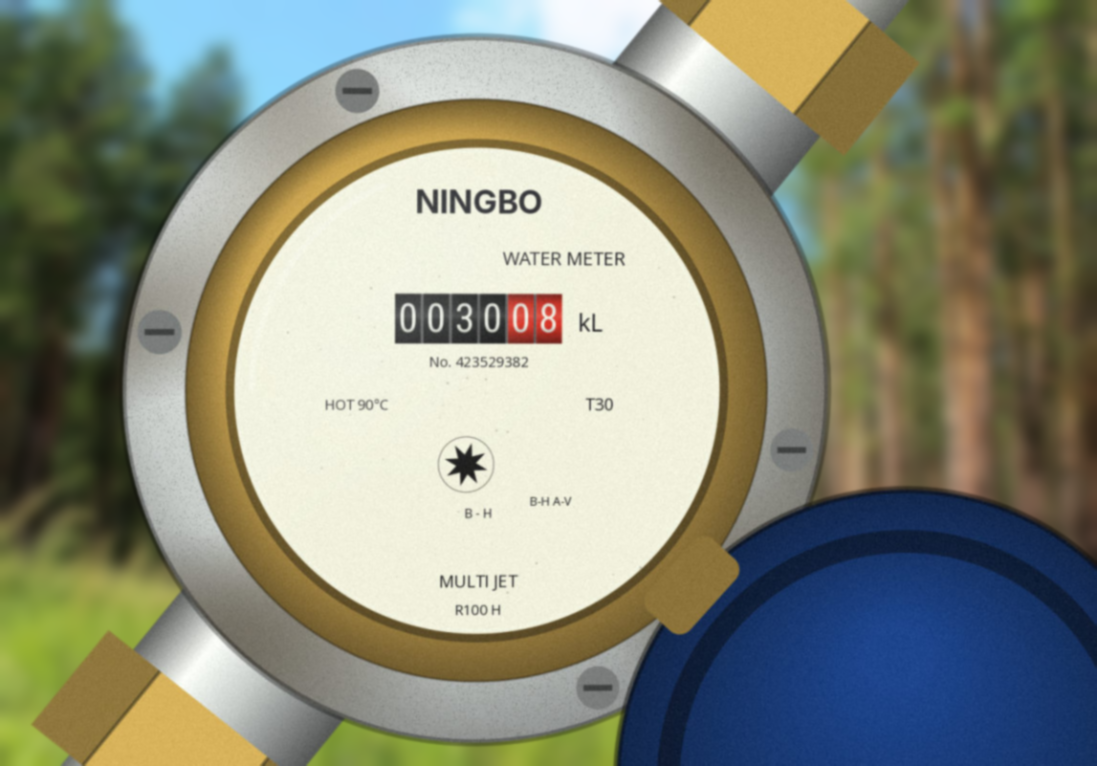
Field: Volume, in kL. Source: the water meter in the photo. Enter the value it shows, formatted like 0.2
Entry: 30.08
